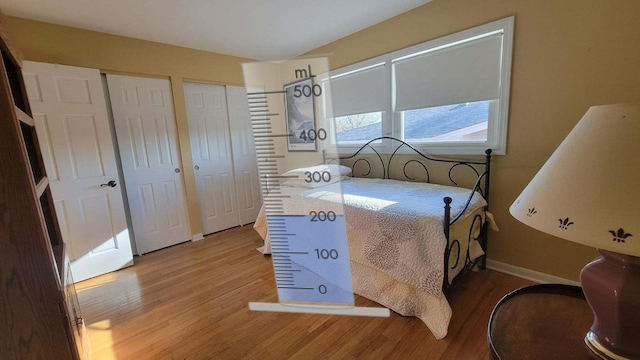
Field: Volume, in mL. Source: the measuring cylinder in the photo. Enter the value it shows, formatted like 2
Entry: 200
